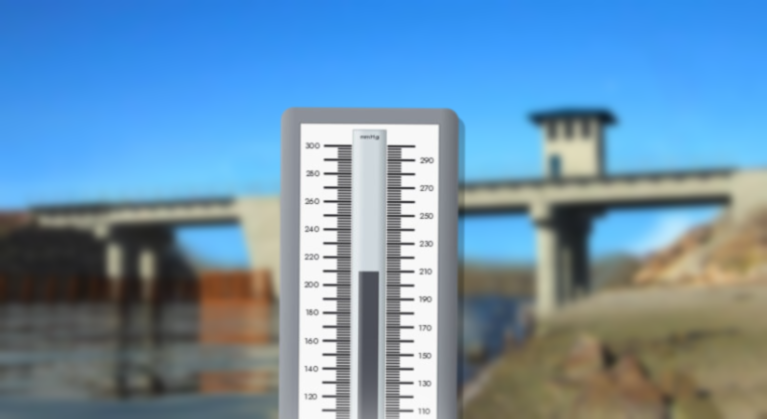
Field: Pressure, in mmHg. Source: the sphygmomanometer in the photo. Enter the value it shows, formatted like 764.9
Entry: 210
